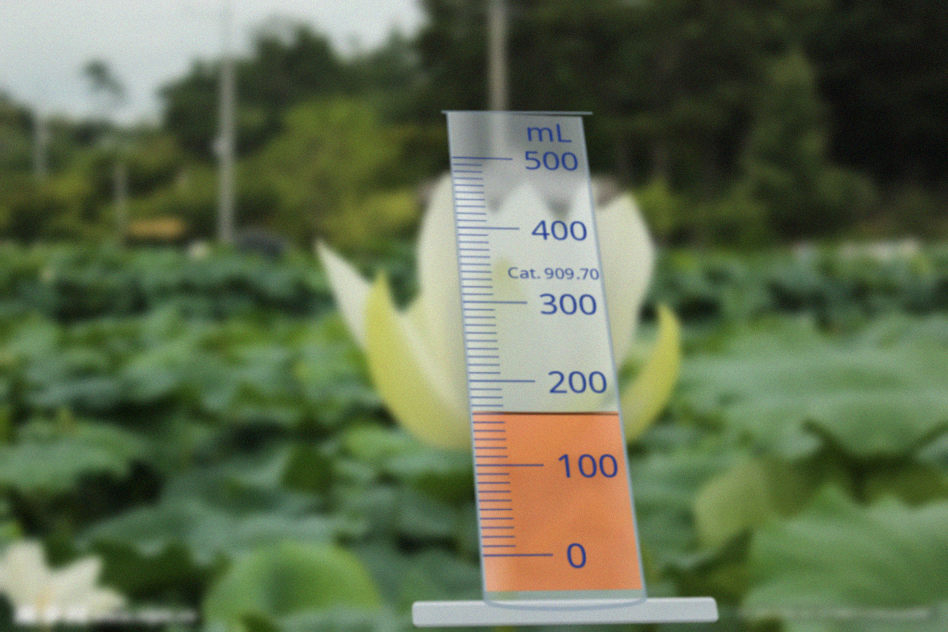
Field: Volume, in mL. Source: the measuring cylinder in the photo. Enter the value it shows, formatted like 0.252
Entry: 160
